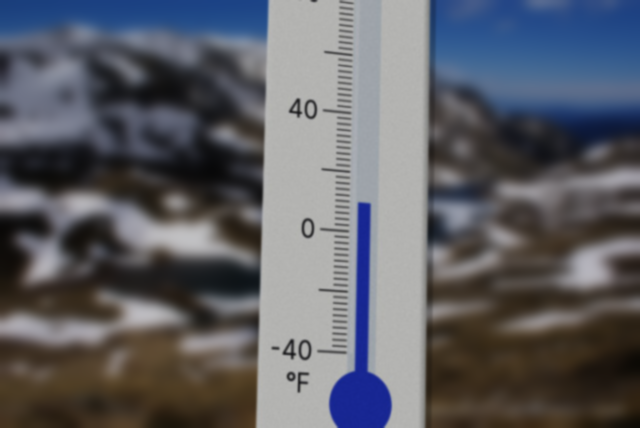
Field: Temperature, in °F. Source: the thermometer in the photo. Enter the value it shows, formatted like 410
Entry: 10
